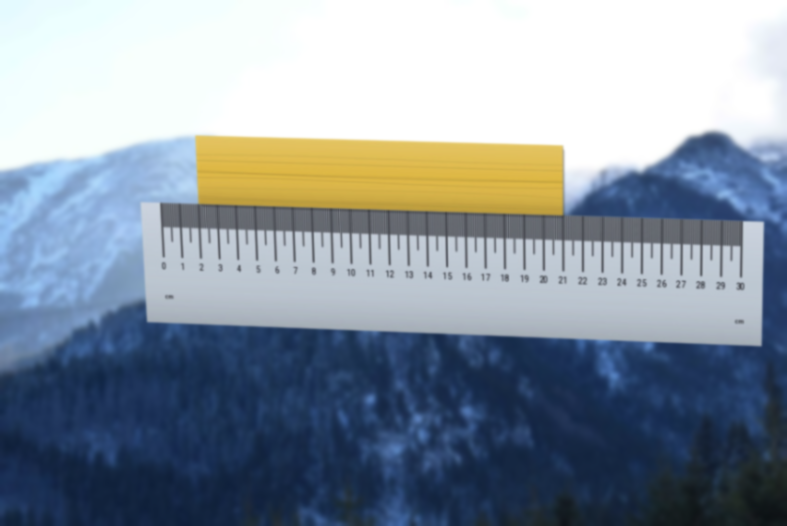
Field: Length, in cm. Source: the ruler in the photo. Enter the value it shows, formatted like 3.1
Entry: 19
